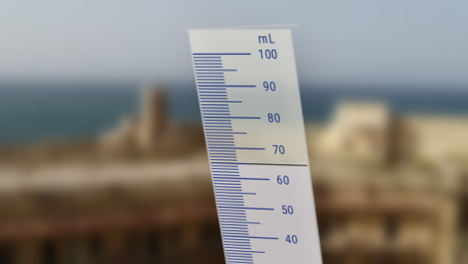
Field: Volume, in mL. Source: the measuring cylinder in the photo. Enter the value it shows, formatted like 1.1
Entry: 65
